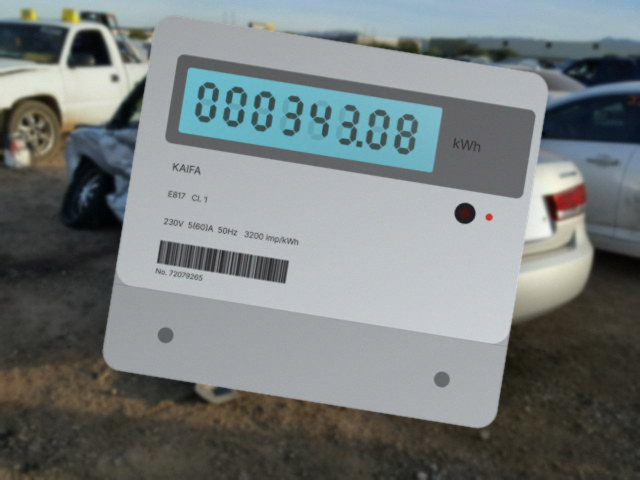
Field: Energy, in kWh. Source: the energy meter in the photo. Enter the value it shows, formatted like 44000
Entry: 343.08
